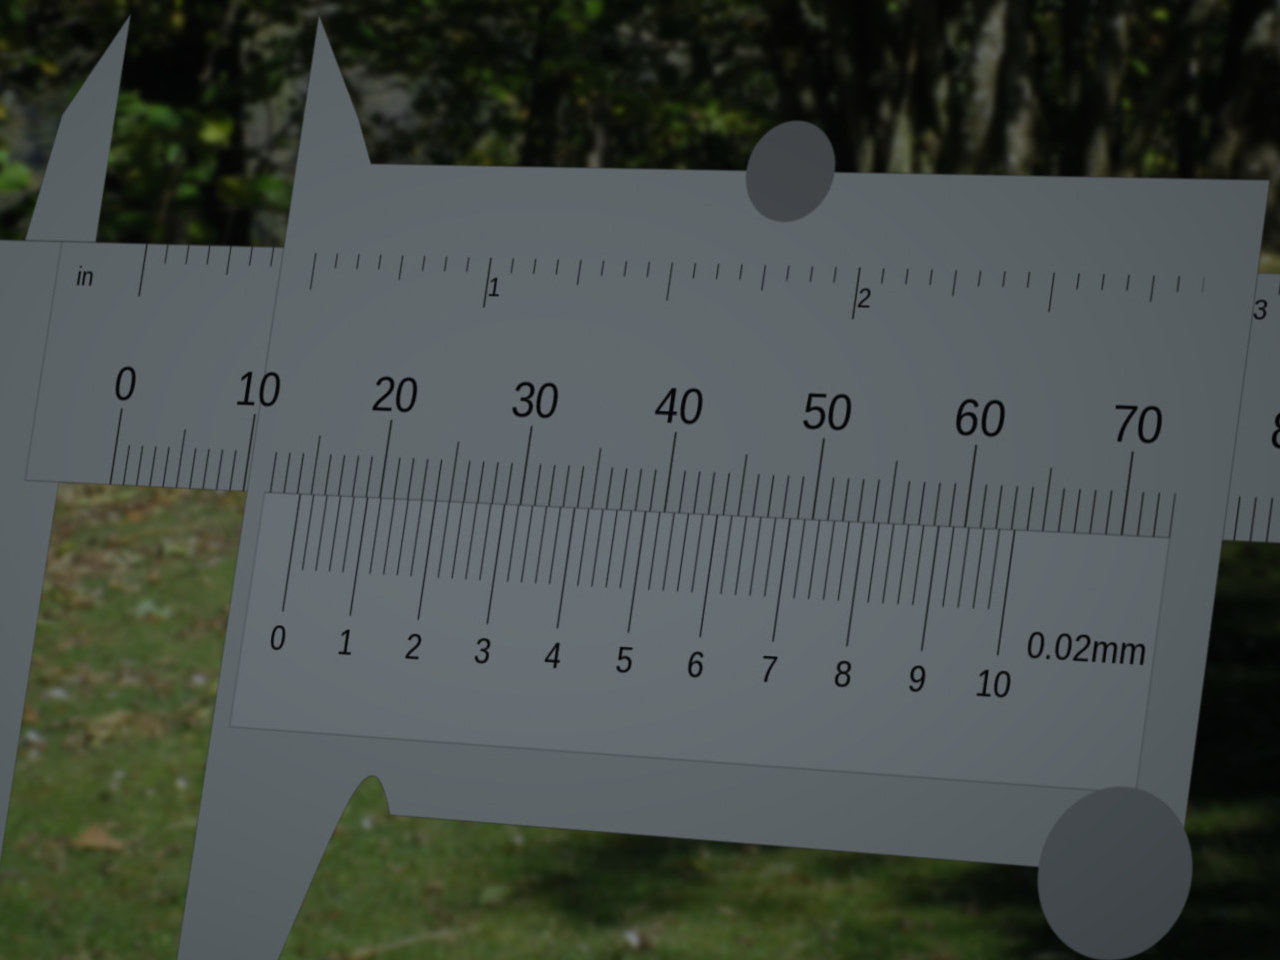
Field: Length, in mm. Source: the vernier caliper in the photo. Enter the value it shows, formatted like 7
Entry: 14.2
